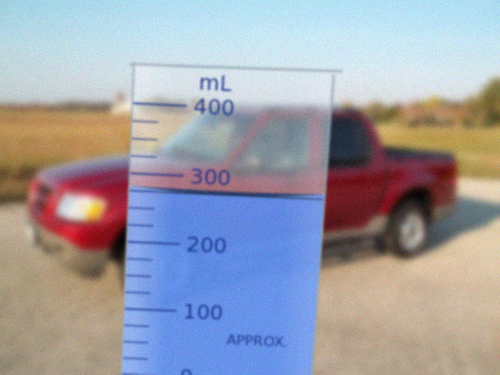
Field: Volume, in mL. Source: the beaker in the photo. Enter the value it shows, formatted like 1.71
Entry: 275
